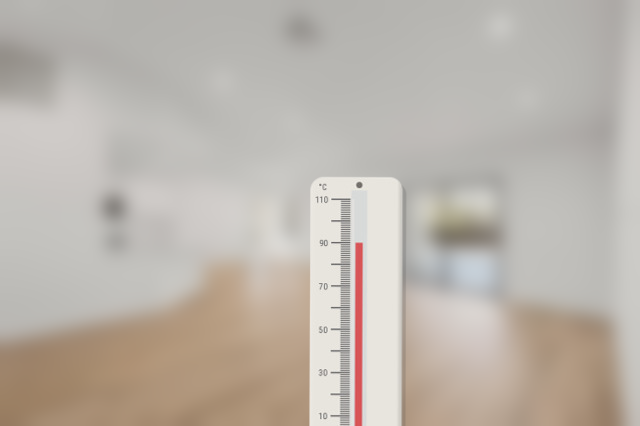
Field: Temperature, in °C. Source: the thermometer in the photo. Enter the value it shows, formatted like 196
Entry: 90
